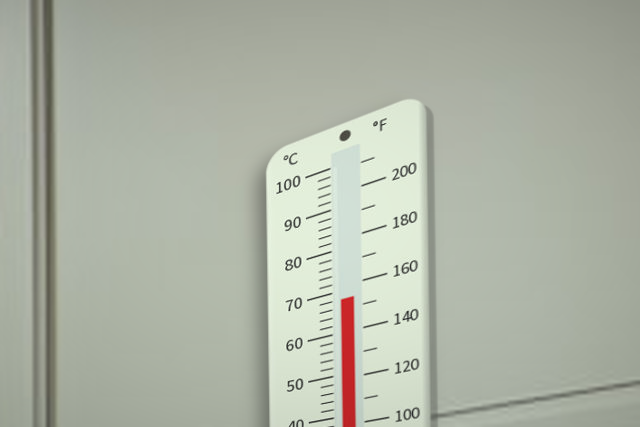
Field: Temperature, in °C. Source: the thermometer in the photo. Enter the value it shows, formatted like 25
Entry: 68
